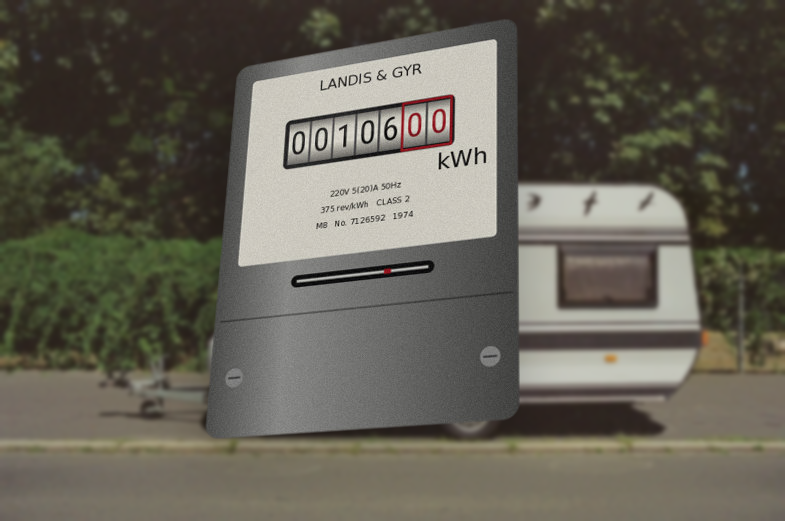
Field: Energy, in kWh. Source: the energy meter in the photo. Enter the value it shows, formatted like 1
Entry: 106.00
